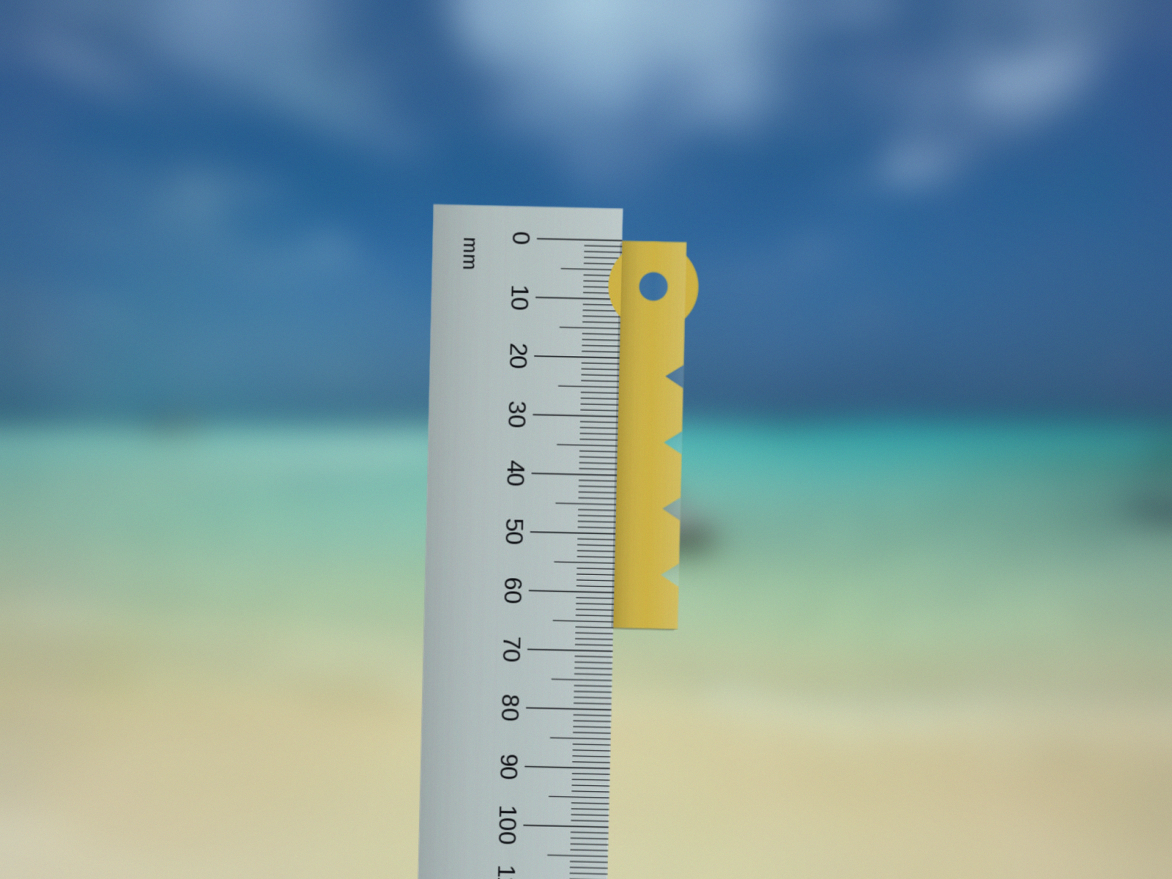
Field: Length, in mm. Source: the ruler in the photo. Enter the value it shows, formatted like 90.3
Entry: 66
